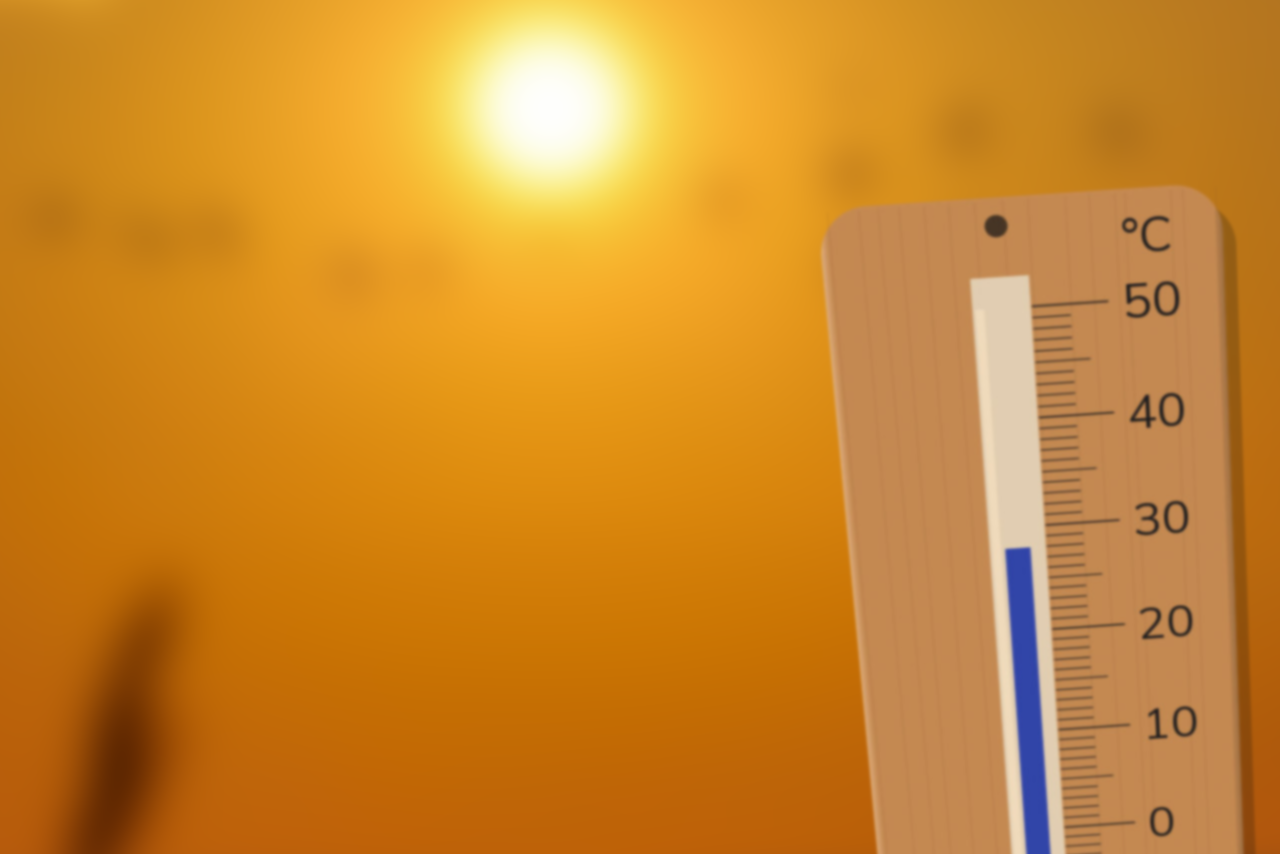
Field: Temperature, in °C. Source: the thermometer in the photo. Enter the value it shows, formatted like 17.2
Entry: 28
